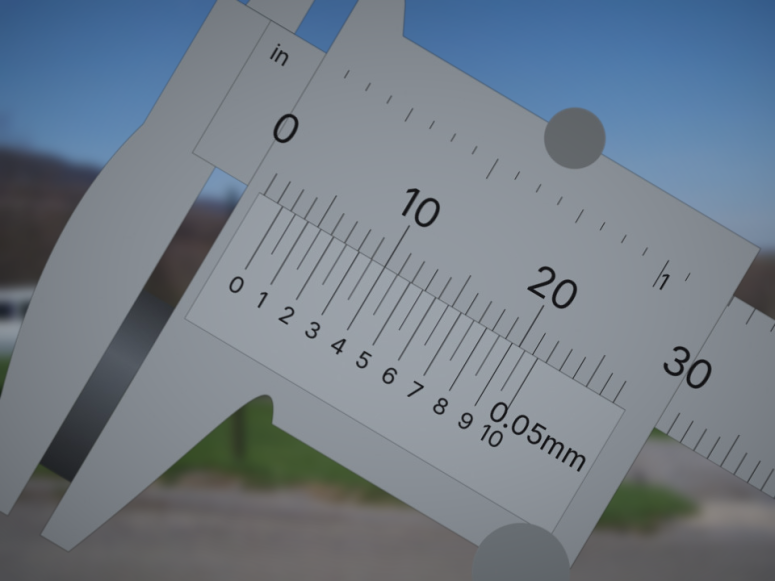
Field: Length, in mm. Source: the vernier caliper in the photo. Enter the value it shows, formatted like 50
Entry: 2.4
